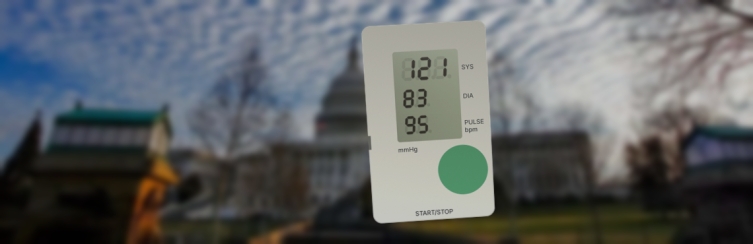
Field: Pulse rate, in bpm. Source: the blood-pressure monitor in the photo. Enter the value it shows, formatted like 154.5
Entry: 95
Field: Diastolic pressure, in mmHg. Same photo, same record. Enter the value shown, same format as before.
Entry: 83
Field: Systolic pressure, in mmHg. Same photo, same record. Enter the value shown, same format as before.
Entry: 121
